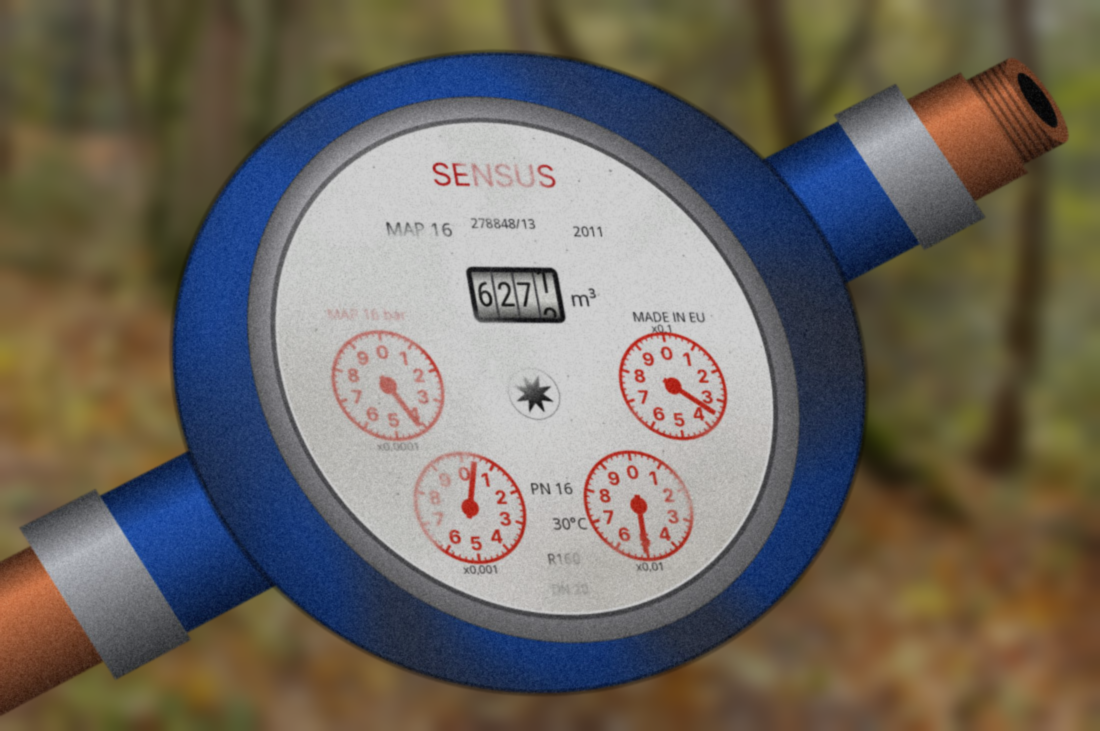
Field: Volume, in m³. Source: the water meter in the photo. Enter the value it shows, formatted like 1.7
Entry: 6271.3504
